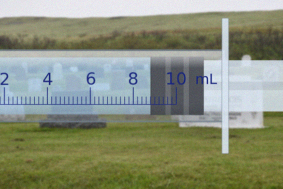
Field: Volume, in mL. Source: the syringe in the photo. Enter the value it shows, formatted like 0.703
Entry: 8.8
